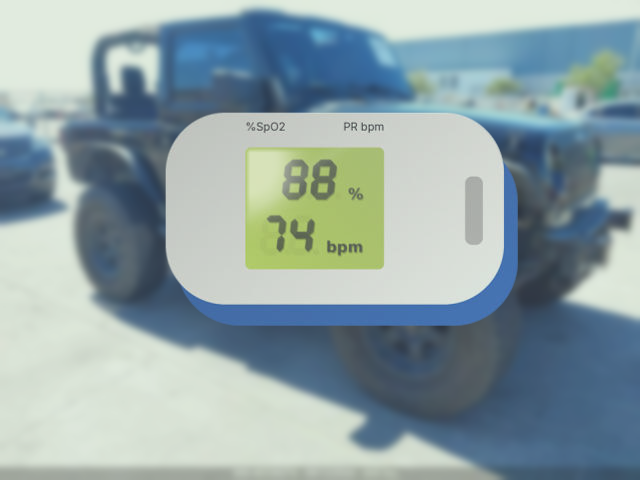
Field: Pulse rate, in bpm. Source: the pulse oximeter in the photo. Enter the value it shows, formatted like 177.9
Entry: 74
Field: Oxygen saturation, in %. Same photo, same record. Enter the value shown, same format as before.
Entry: 88
